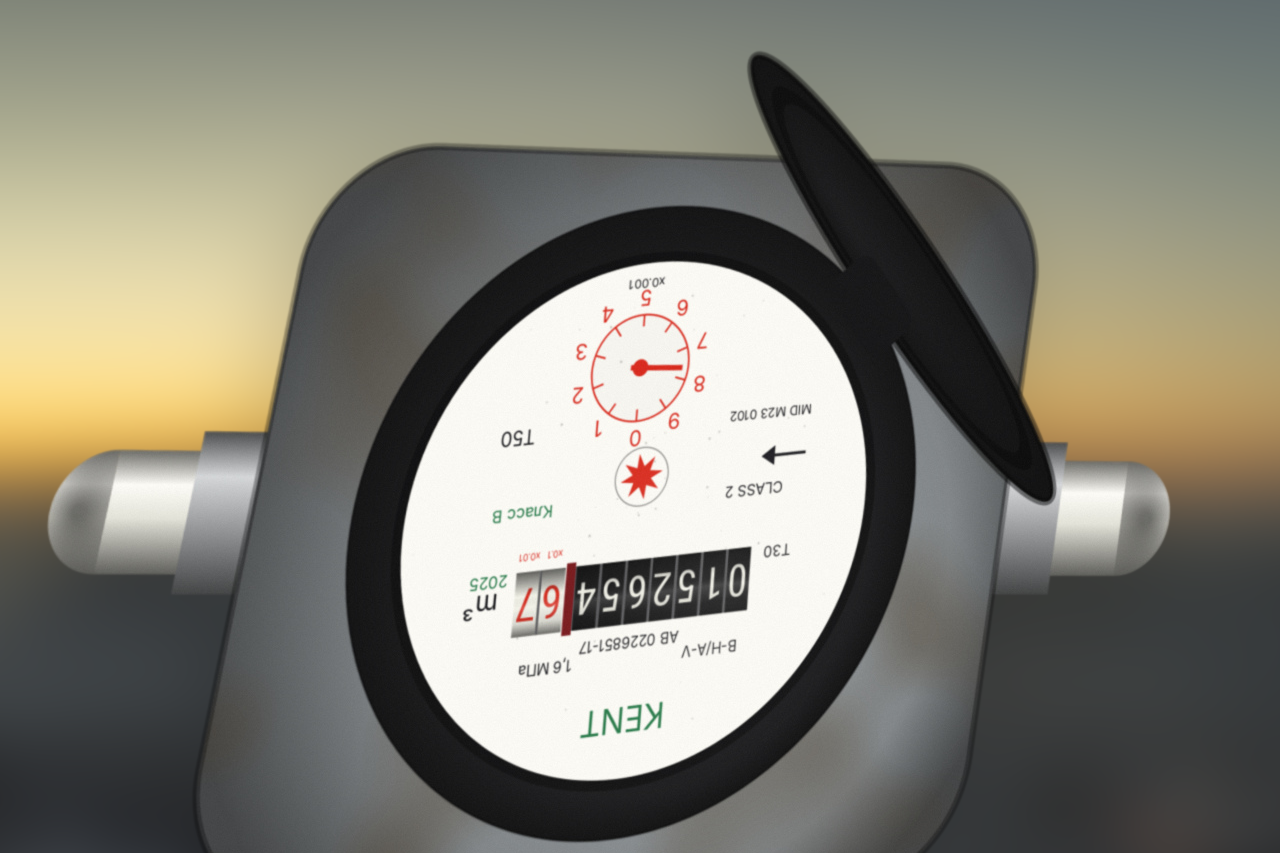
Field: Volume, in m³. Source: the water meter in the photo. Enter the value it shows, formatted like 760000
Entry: 152654.677
